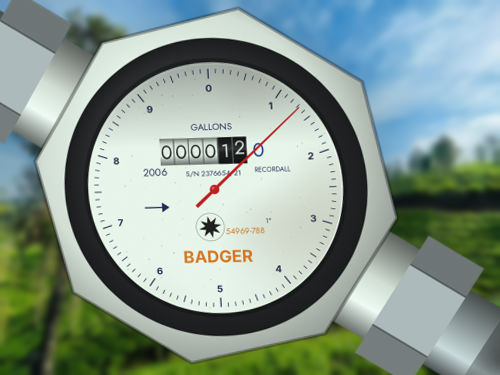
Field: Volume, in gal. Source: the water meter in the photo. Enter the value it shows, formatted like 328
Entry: 121.3
